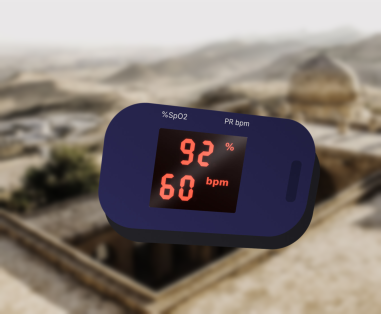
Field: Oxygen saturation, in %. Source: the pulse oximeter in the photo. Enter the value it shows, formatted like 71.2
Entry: 92
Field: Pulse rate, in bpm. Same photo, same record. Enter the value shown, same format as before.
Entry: 60
